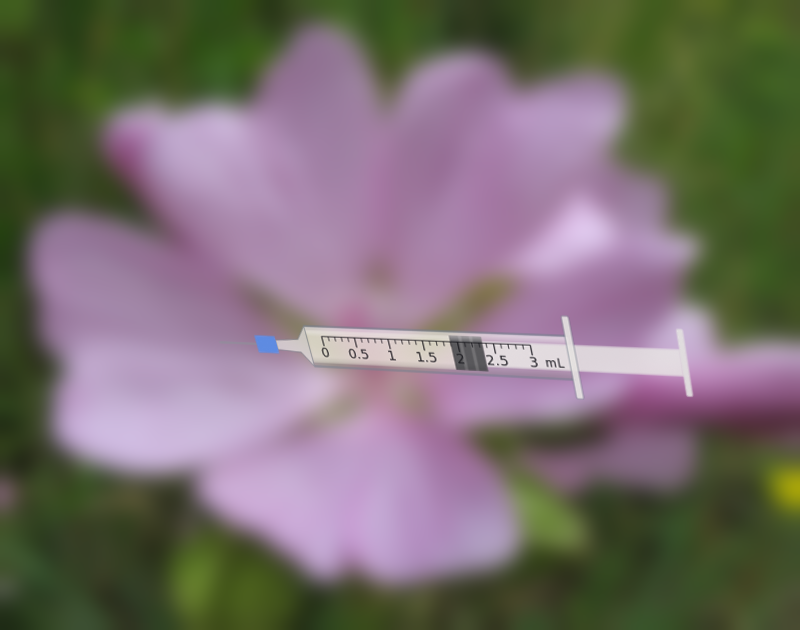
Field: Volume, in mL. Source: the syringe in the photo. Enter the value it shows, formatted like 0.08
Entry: 1.9
